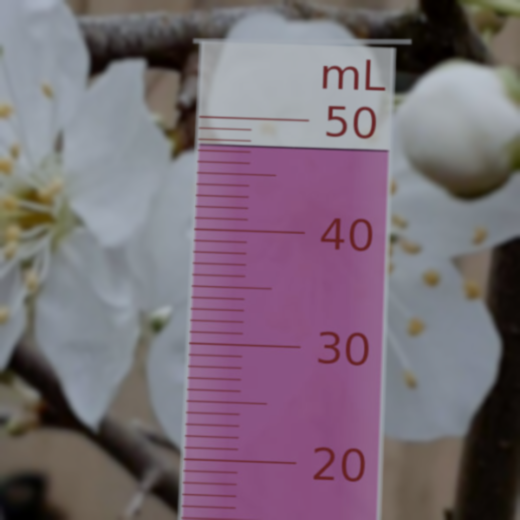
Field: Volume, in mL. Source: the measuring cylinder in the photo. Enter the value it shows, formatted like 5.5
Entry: 47.5
